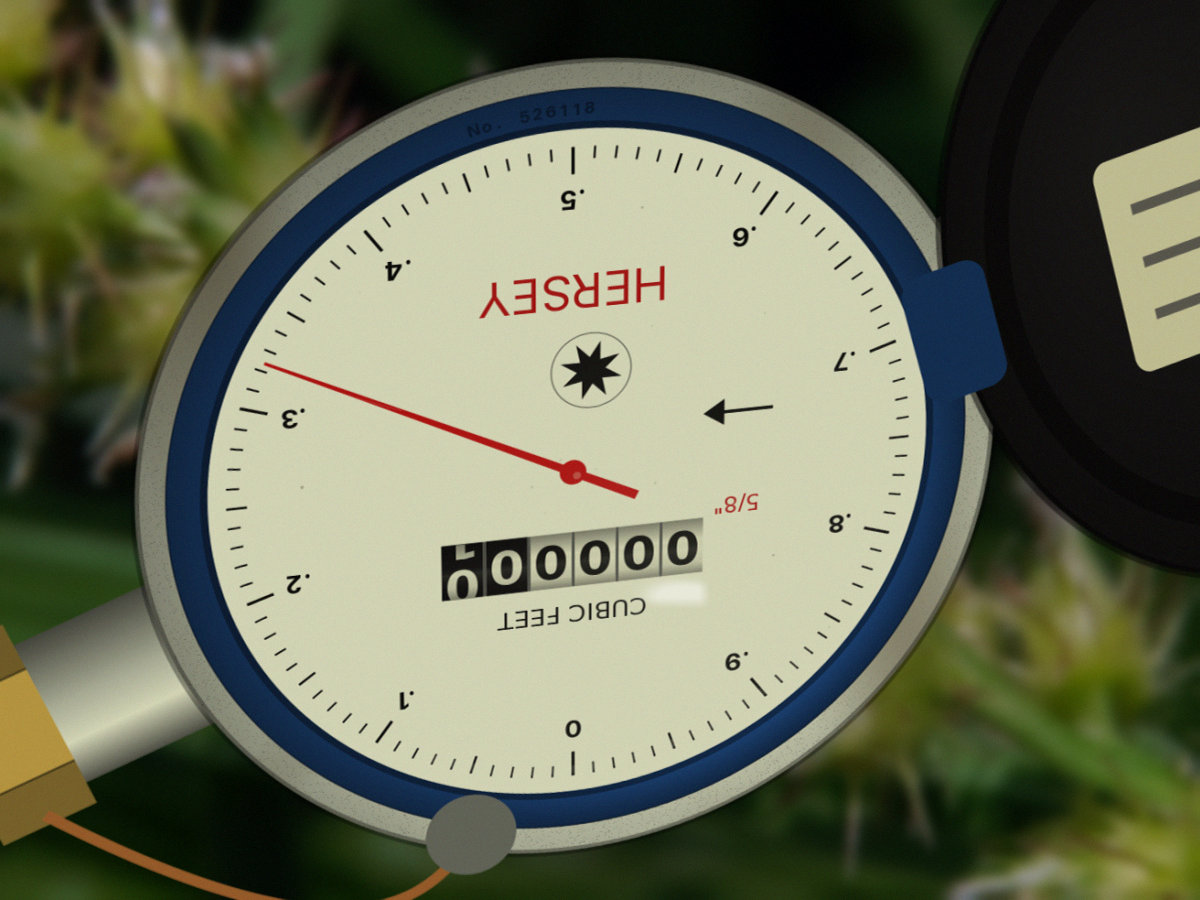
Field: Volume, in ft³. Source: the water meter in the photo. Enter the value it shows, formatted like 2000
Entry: 0.32
